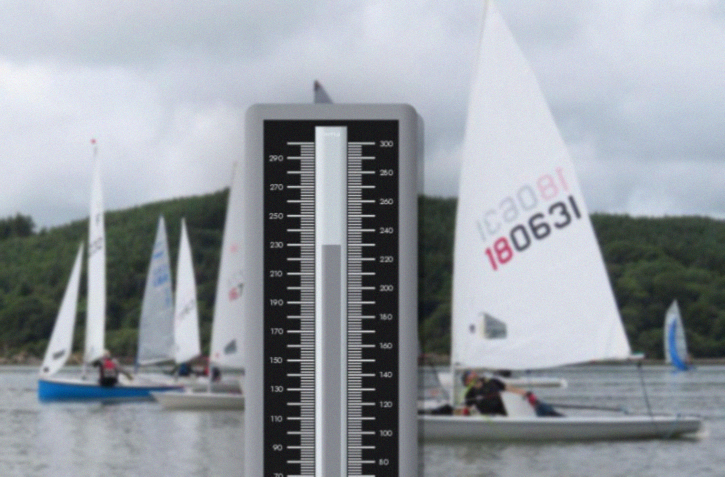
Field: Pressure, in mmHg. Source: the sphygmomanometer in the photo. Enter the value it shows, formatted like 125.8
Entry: 230
